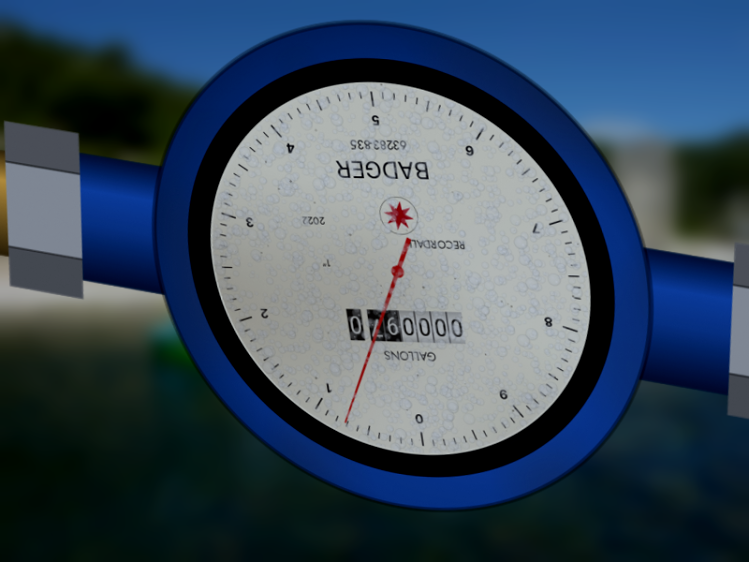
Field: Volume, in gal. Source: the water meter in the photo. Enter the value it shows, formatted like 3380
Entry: 970.7
